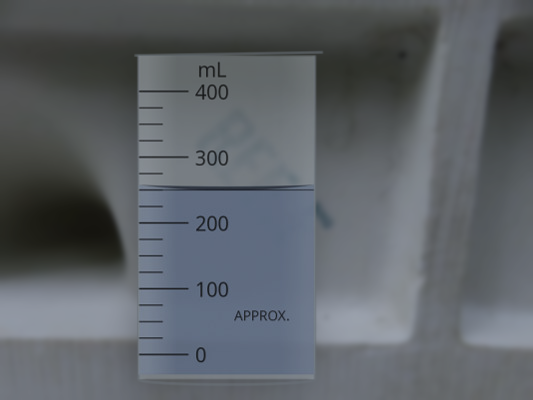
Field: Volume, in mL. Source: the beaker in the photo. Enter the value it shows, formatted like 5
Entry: 250
